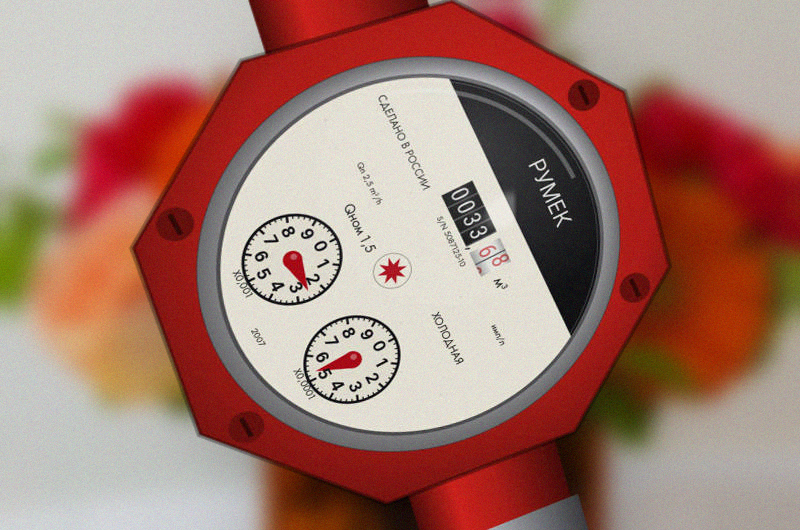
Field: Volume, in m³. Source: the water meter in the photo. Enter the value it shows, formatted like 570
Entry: 33.6825
